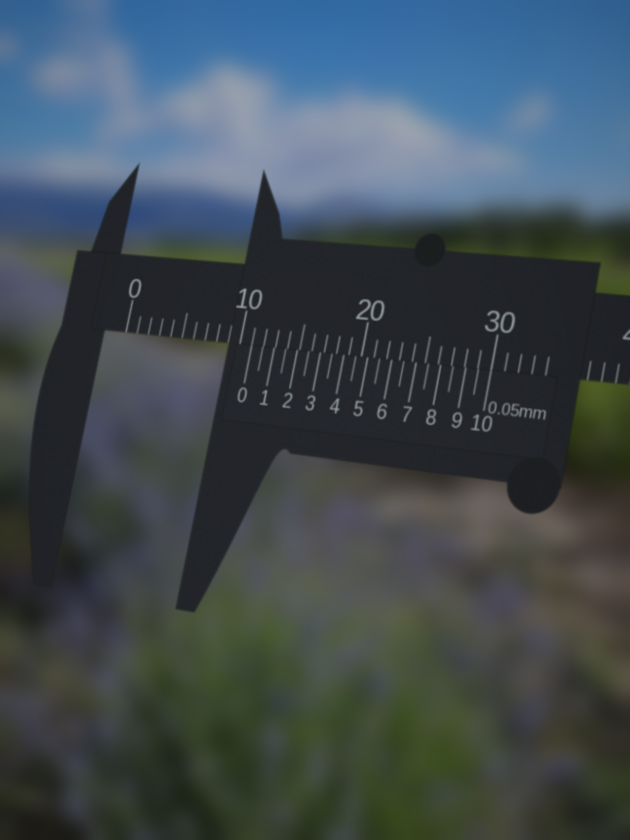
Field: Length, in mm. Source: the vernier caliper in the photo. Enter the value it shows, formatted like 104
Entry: 11.0
